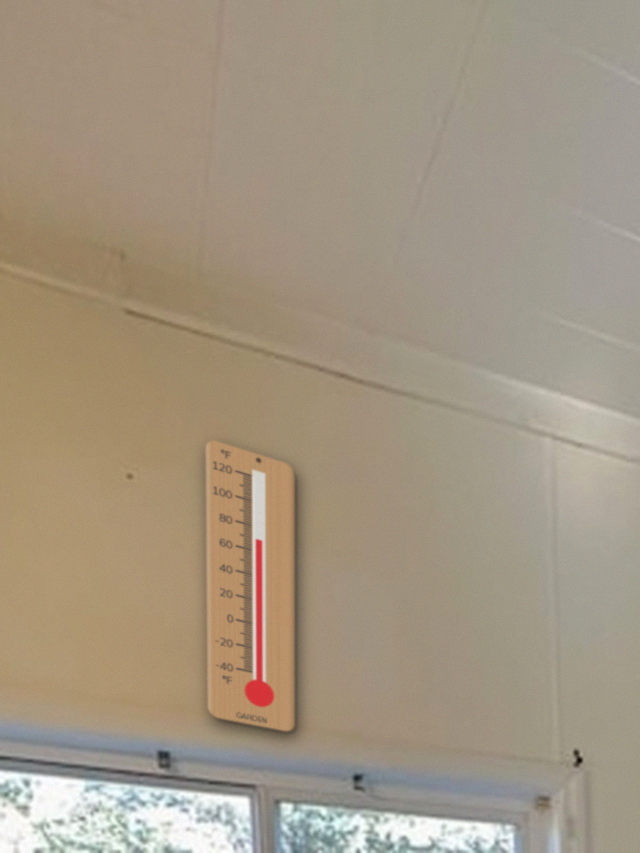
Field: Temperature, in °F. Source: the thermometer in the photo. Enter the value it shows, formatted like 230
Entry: 70
